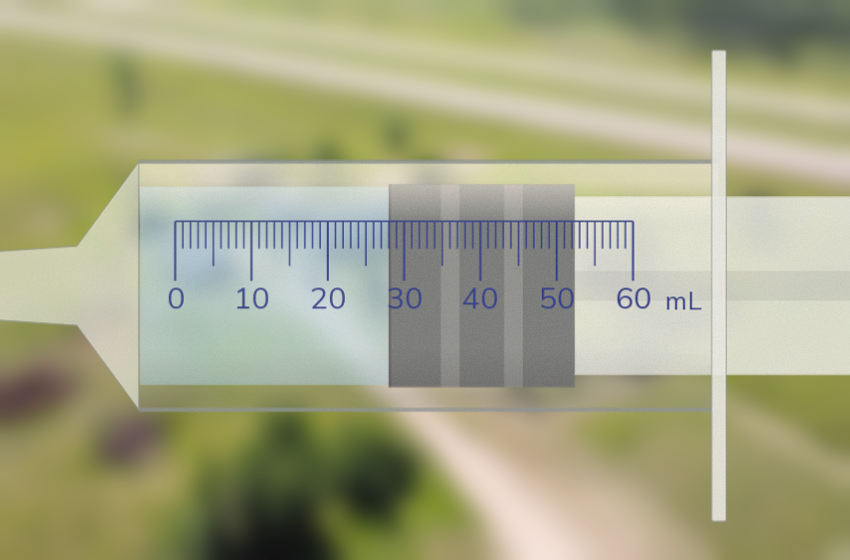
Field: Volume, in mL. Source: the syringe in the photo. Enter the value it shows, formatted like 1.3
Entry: 28
